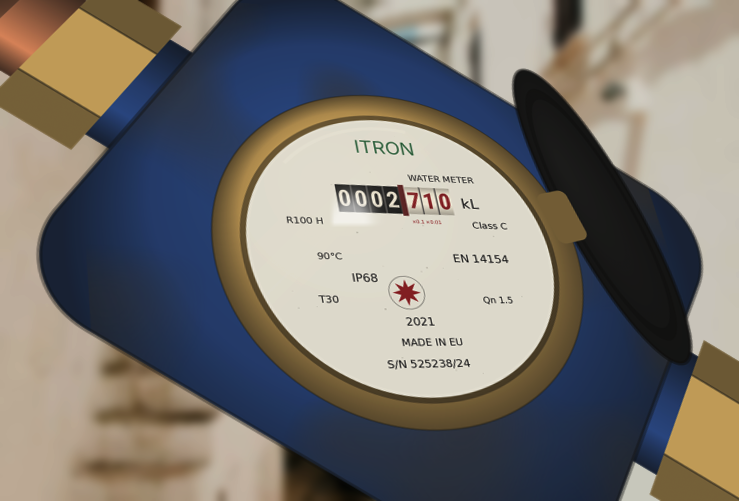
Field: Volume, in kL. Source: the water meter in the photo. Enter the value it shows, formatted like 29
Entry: 2.710
